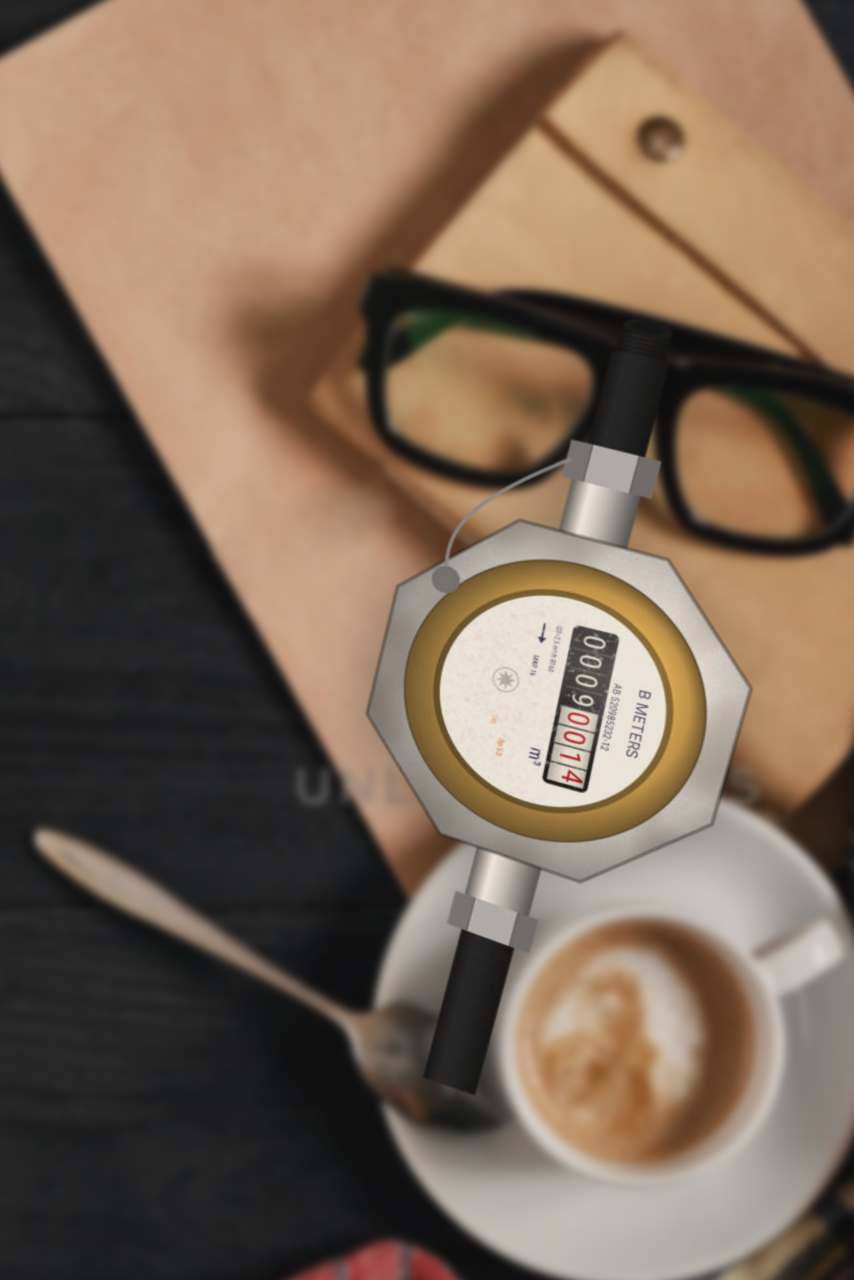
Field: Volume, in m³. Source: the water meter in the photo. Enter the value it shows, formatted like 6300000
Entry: 9.0014
